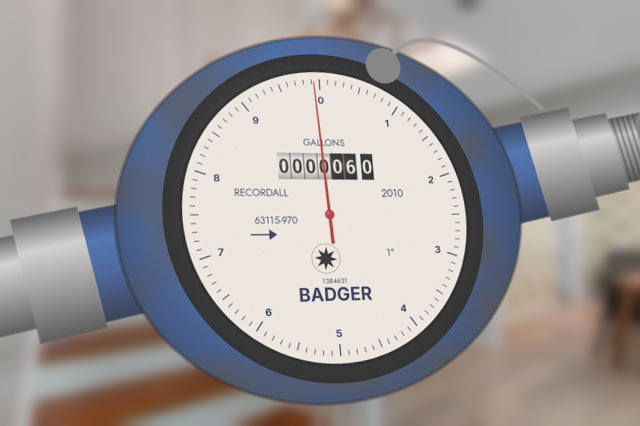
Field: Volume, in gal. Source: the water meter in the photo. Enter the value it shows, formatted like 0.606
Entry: 59.9
